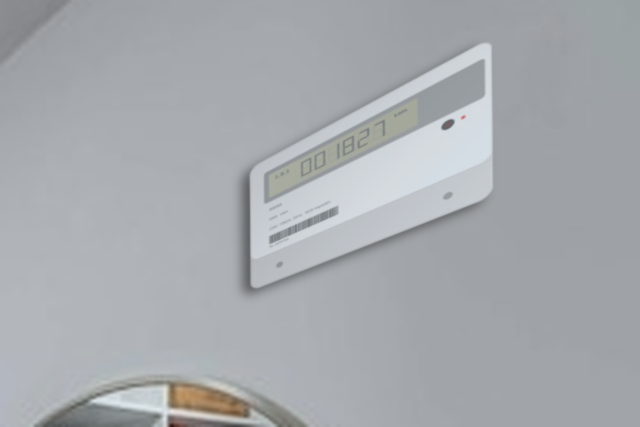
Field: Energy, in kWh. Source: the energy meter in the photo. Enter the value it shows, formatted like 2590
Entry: 1827
